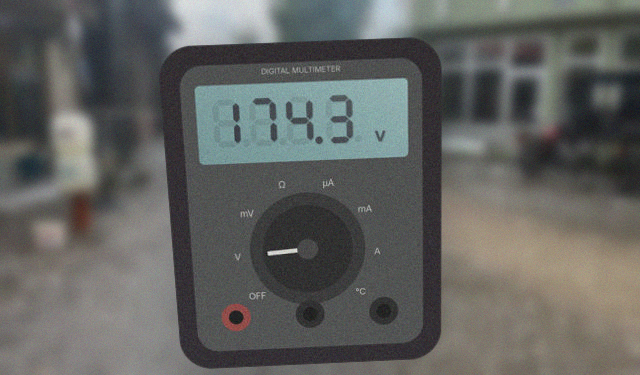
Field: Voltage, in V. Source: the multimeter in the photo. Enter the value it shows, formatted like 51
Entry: 174.3
